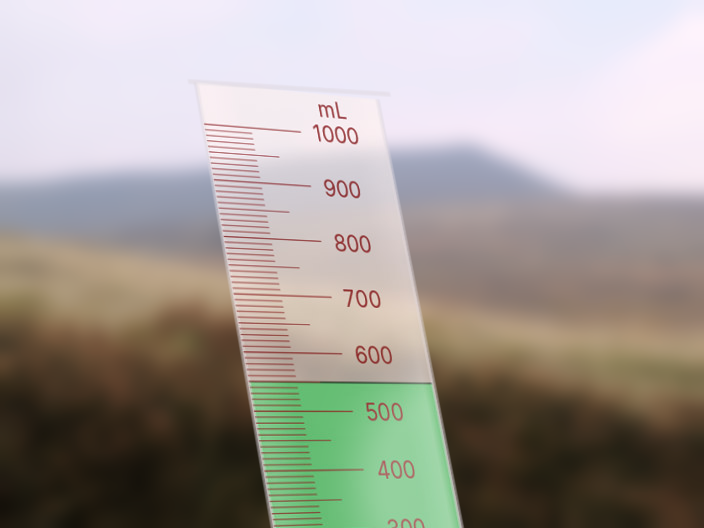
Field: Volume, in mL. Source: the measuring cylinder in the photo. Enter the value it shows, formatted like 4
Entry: 550
